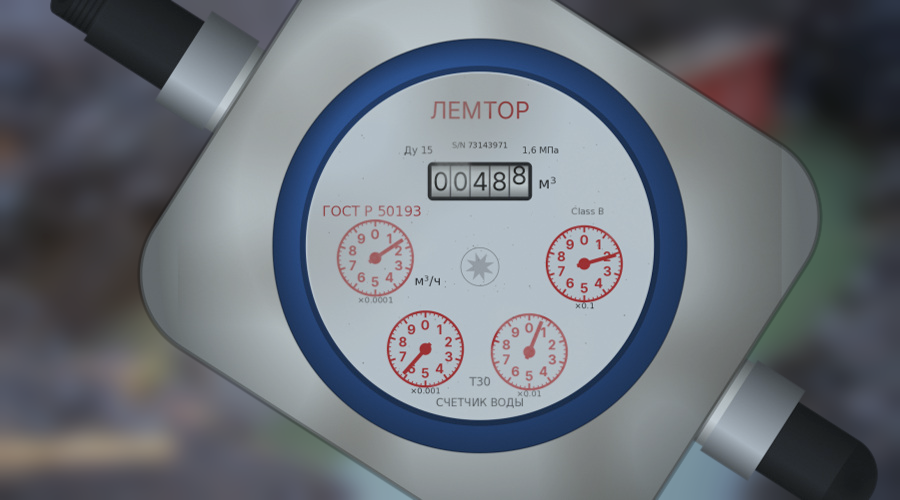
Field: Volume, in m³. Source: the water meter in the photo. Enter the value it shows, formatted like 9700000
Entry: 488.2061
